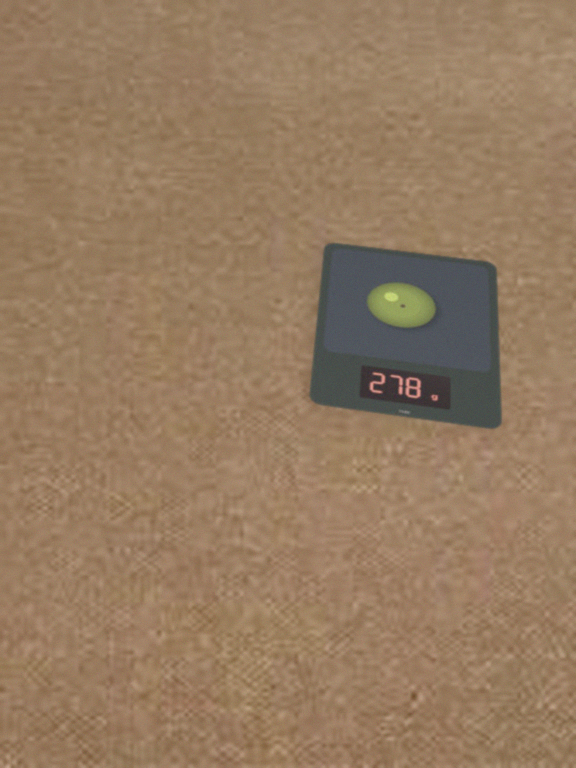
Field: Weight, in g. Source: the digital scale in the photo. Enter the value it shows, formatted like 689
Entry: 278
